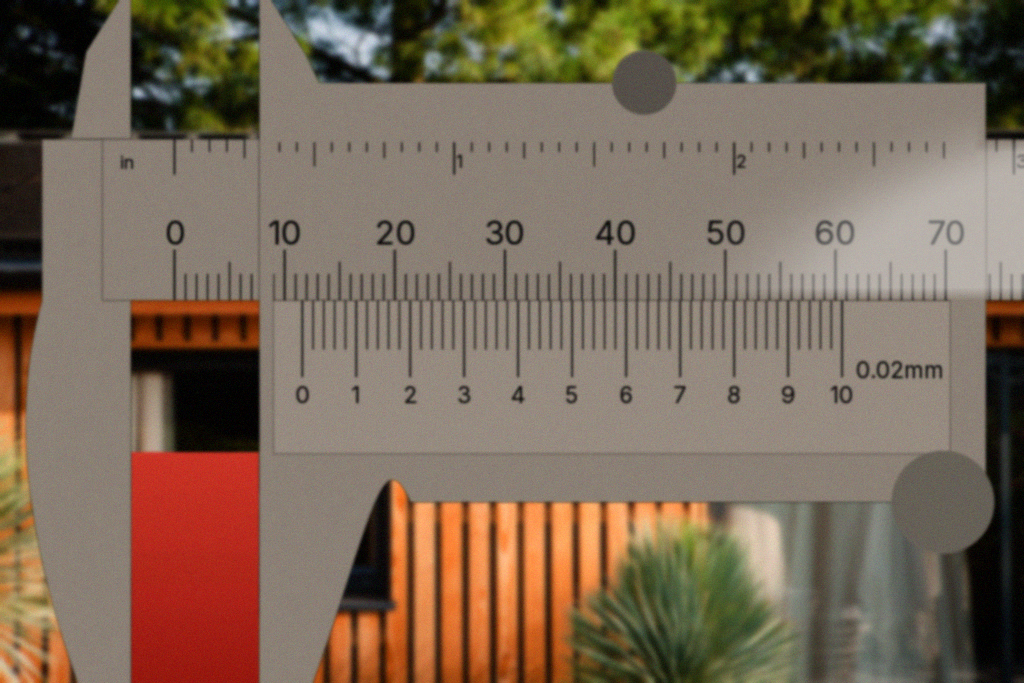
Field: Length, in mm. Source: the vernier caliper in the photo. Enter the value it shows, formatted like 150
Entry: 11.6
